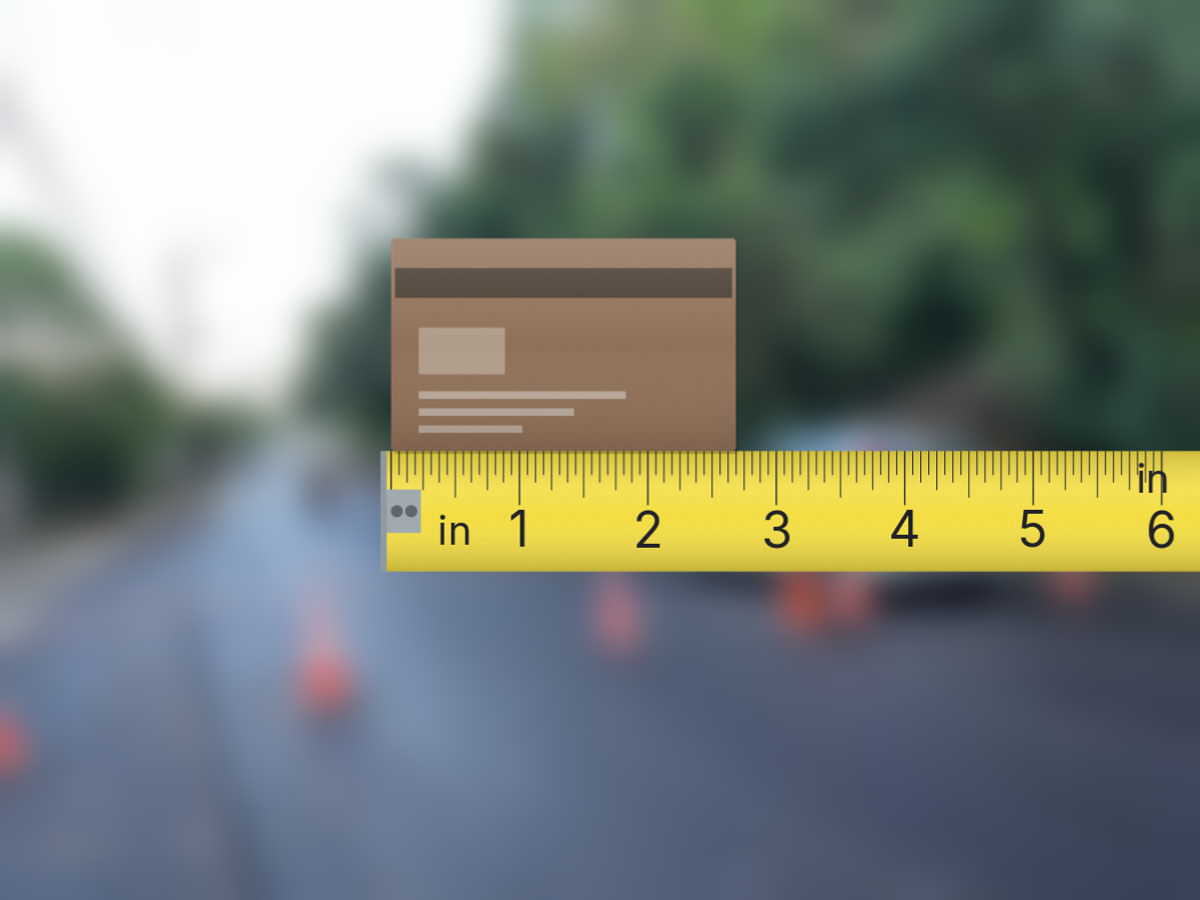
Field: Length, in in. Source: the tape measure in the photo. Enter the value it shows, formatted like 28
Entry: 2.6875
